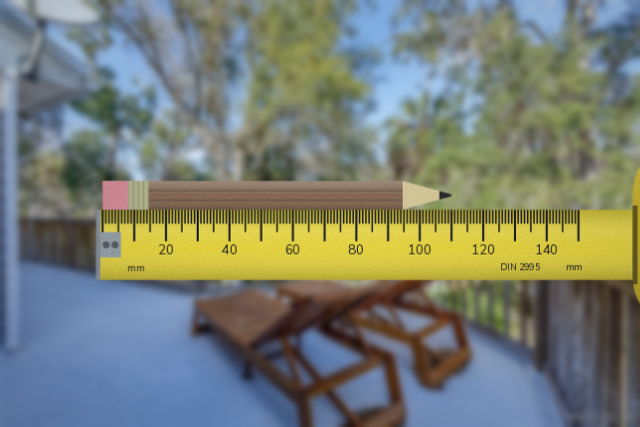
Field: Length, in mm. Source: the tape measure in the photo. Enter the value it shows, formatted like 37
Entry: 110
